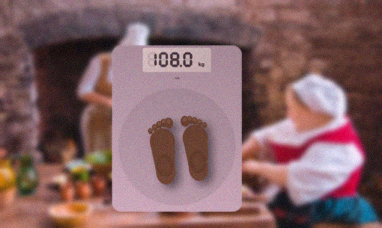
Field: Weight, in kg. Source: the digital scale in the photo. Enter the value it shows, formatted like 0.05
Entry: 108.0
